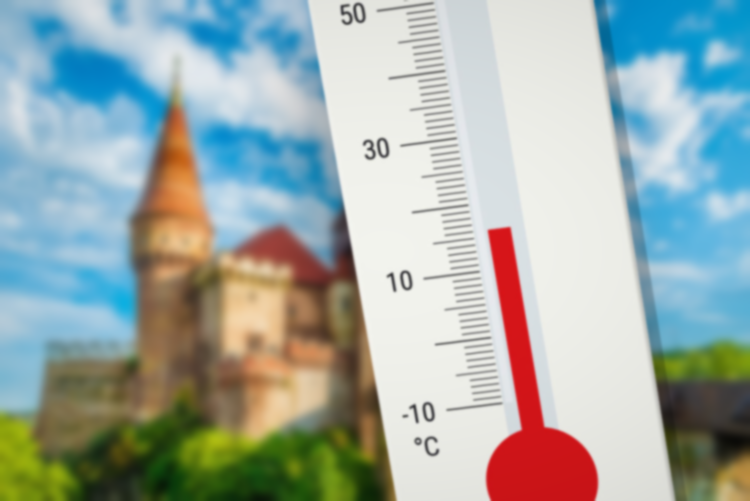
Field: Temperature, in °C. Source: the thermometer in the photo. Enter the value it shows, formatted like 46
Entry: 16
